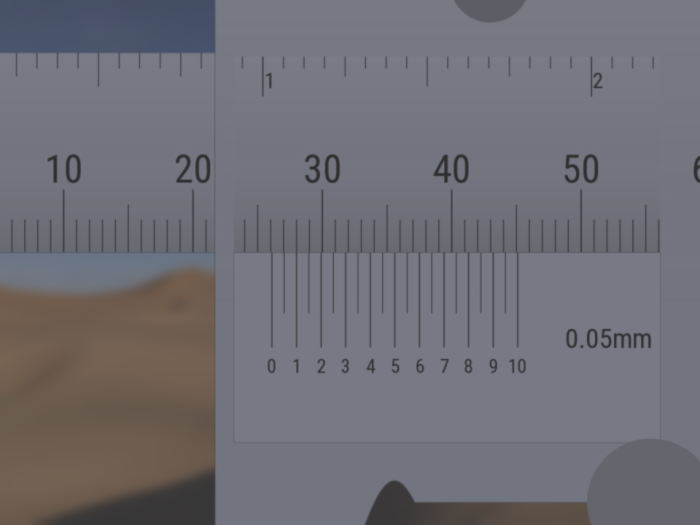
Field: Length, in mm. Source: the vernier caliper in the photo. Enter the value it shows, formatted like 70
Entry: 26.1
